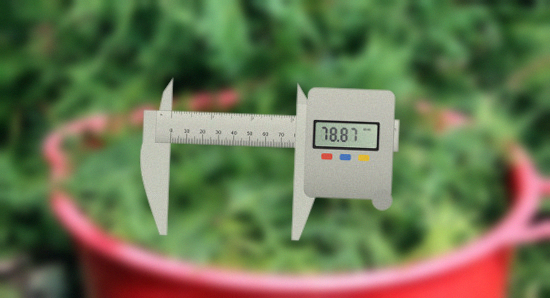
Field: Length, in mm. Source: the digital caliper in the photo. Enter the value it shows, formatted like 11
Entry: 78.87
